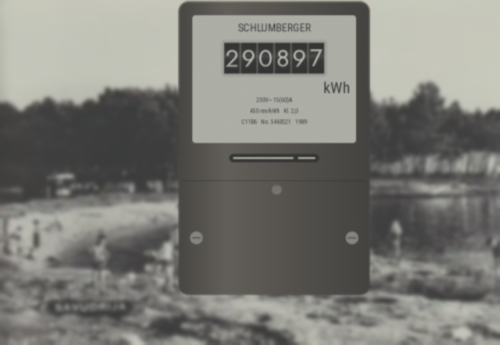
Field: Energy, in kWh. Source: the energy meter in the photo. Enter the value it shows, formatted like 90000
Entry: 290897
